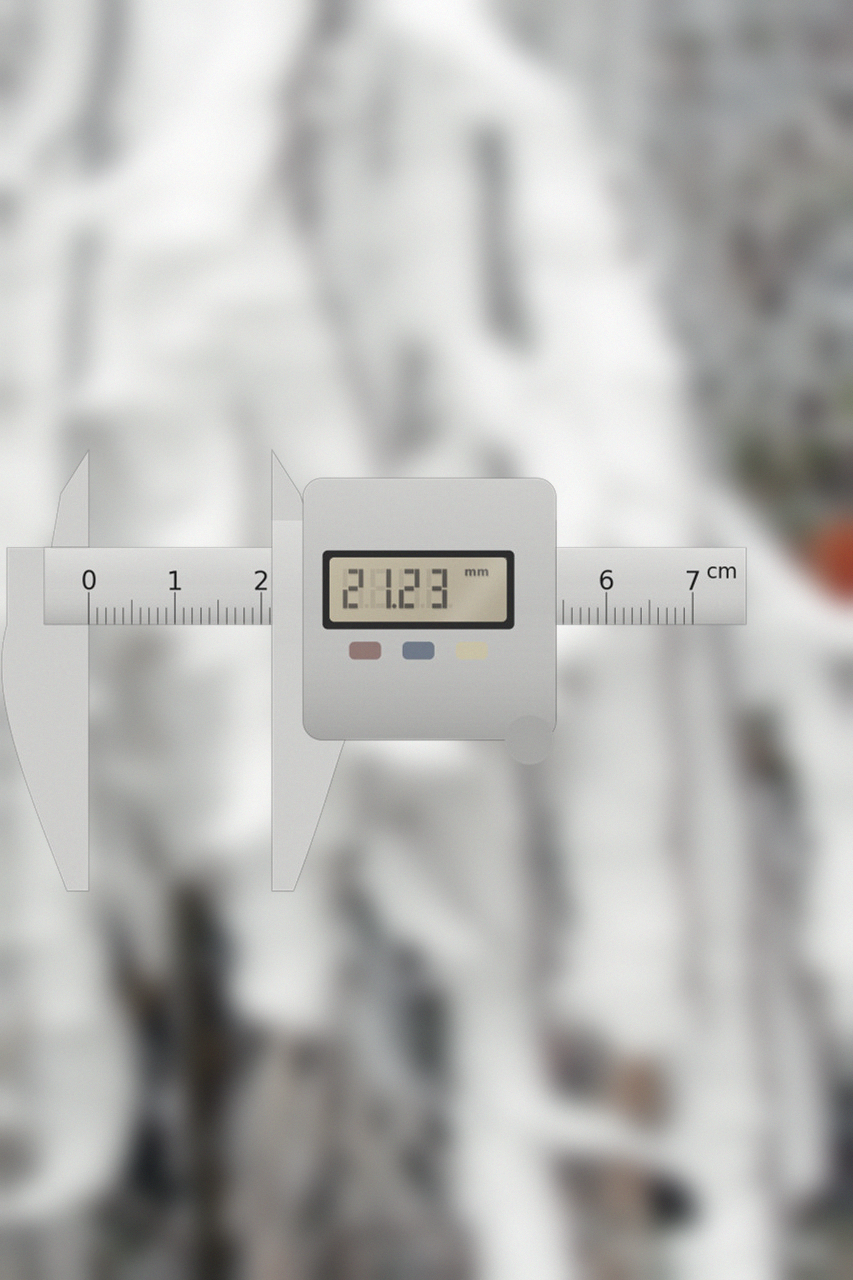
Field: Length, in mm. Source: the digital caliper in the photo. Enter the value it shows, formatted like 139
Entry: 21.23
